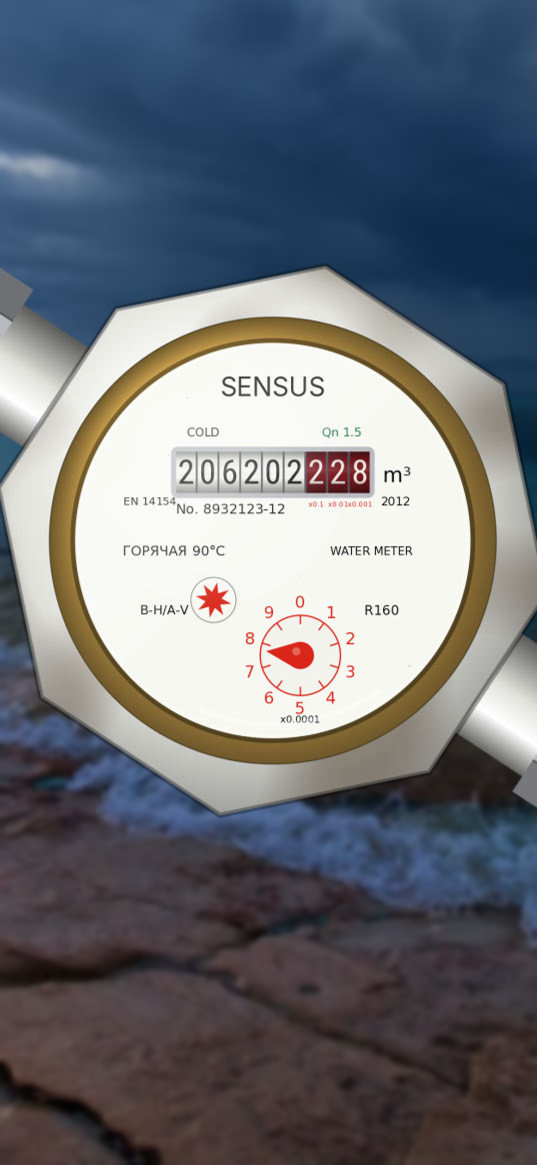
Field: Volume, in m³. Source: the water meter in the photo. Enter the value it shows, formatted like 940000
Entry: 206202.2287
